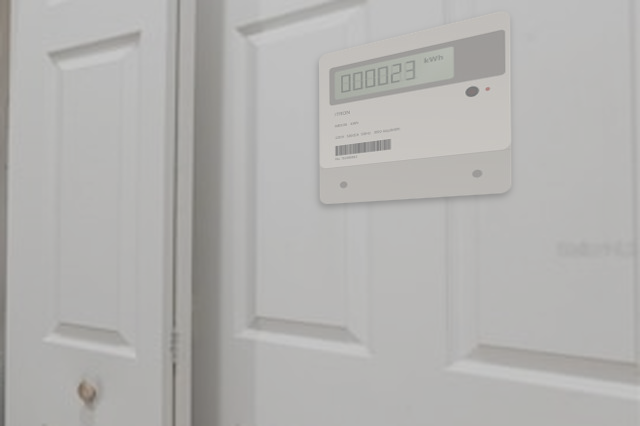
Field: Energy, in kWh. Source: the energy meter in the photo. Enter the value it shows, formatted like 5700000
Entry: 23
